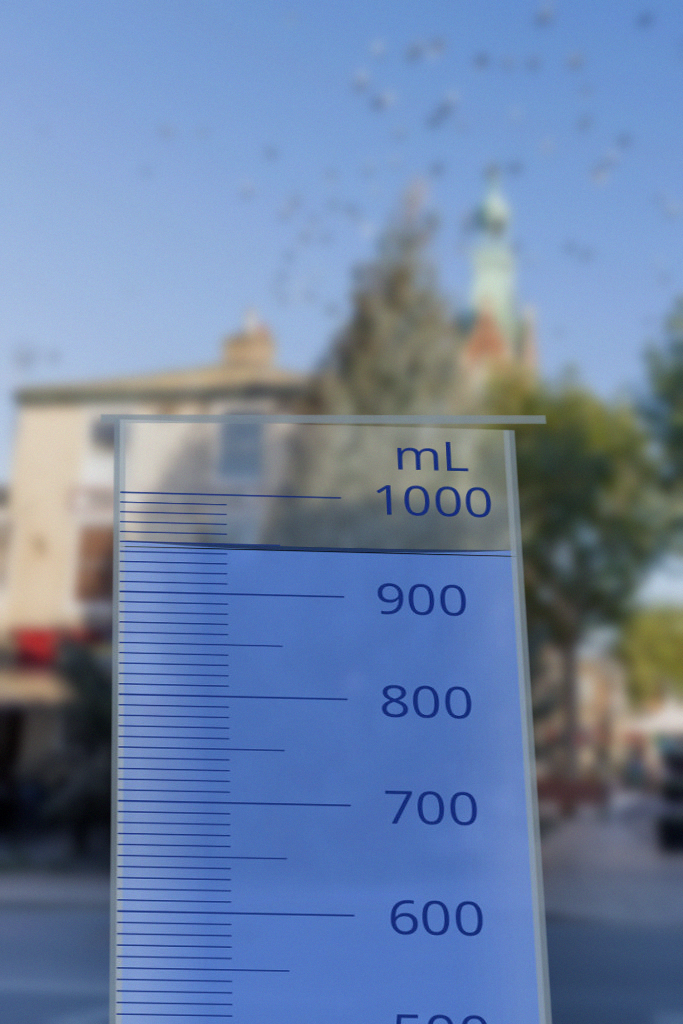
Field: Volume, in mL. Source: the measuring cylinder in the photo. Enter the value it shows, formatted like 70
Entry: 945
